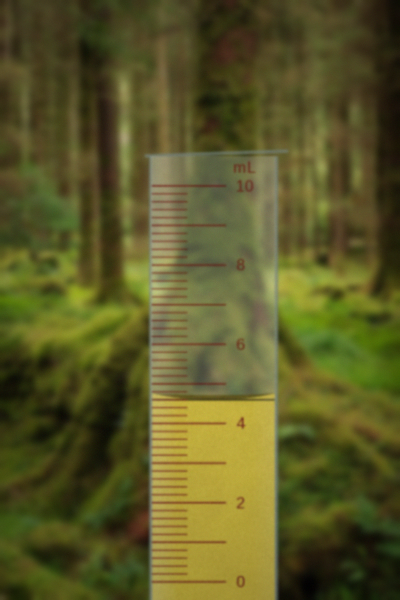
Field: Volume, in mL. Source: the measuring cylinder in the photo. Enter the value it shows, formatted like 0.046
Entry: 4.6
